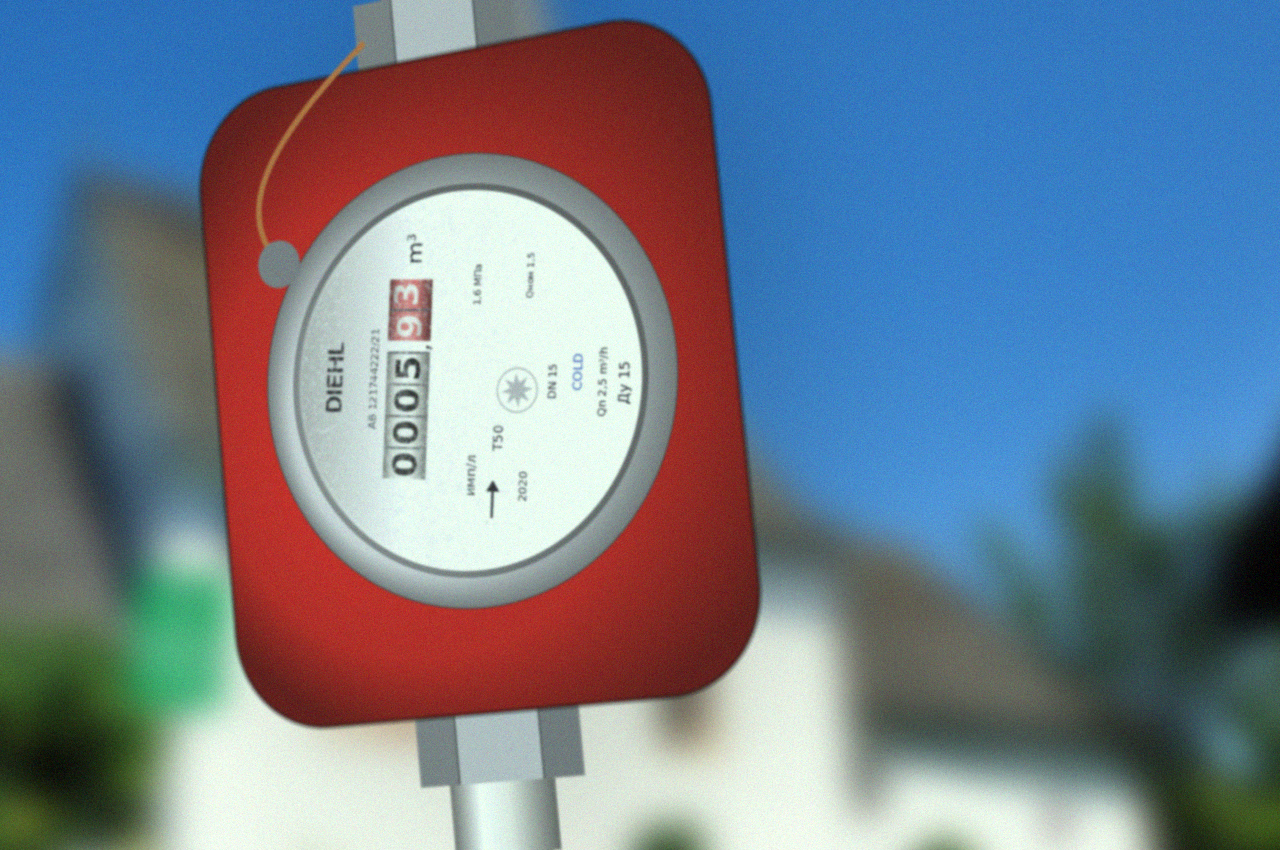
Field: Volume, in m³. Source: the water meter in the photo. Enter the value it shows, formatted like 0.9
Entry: 5.93
